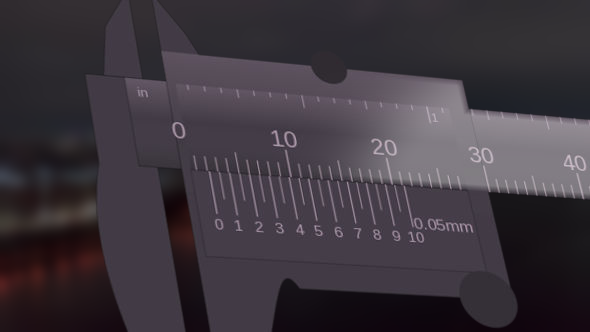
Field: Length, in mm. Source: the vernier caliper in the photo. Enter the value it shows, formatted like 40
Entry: 2.2
